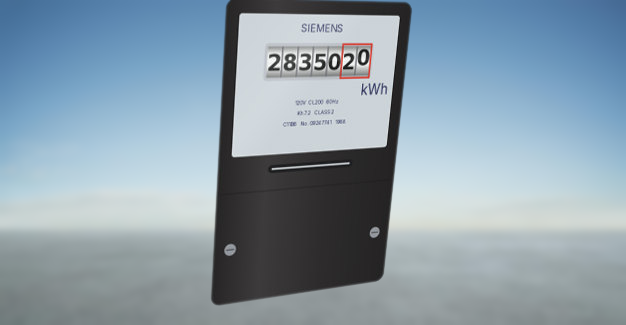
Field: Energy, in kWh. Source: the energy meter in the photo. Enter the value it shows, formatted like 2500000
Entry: 28350.20
